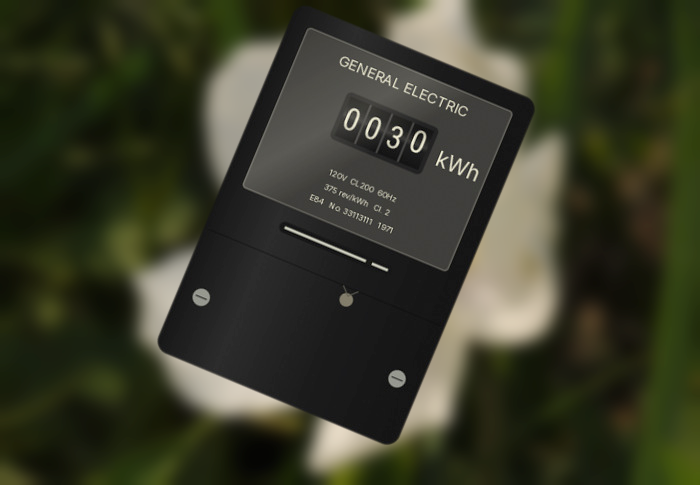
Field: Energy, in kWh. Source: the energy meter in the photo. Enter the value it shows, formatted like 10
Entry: 30
